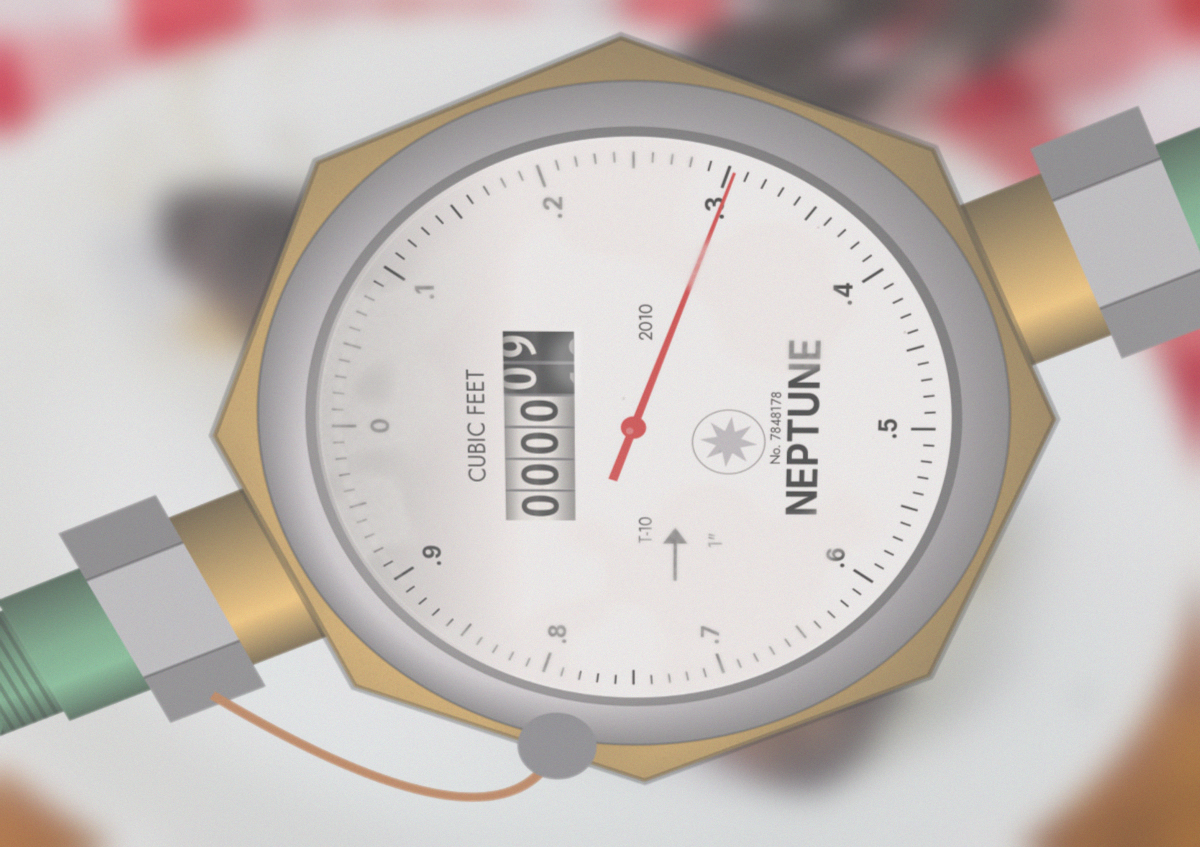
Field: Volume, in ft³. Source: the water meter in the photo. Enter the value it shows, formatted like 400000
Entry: 9.30
